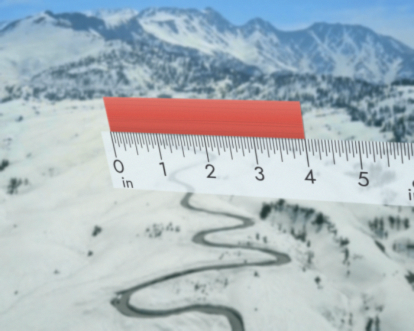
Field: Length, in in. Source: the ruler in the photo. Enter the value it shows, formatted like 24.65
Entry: 4
